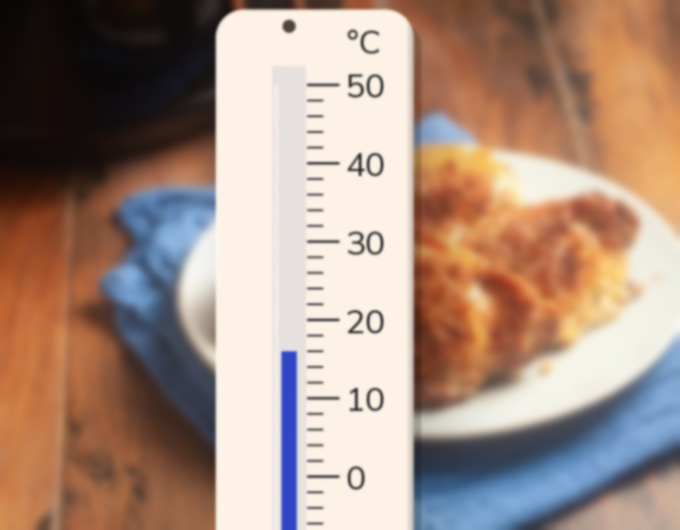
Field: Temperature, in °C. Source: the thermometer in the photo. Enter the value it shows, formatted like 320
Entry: 16
